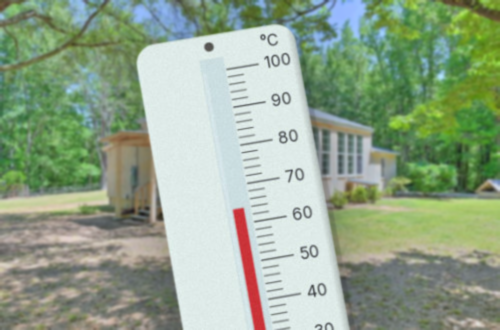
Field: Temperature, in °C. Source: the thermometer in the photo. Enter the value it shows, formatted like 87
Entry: 64
